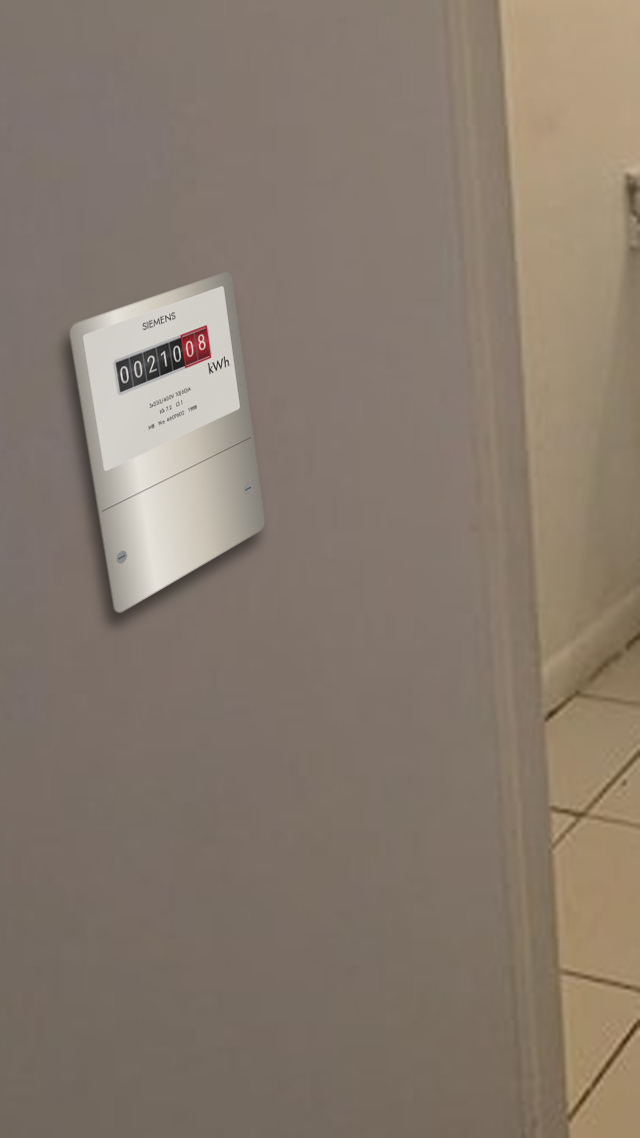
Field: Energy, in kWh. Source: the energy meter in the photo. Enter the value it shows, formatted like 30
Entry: 210.08
